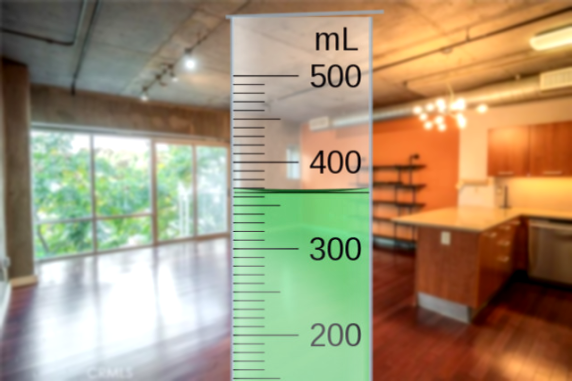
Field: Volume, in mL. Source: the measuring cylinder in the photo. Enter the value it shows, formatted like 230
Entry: 365
